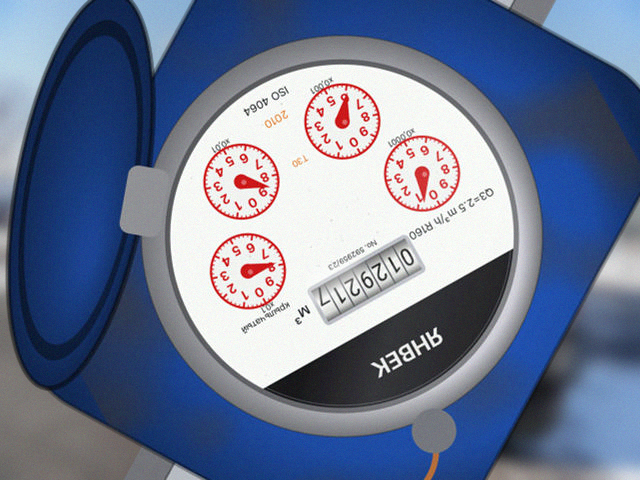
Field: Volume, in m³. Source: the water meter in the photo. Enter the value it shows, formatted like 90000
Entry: 129216.7860
